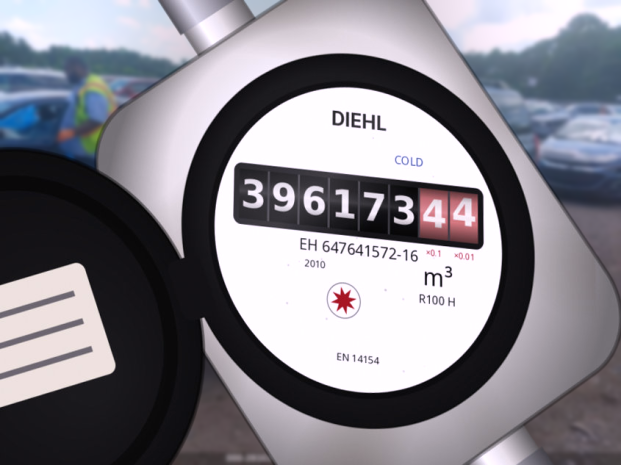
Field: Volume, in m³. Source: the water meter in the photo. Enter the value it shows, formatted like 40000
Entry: 396173.44
